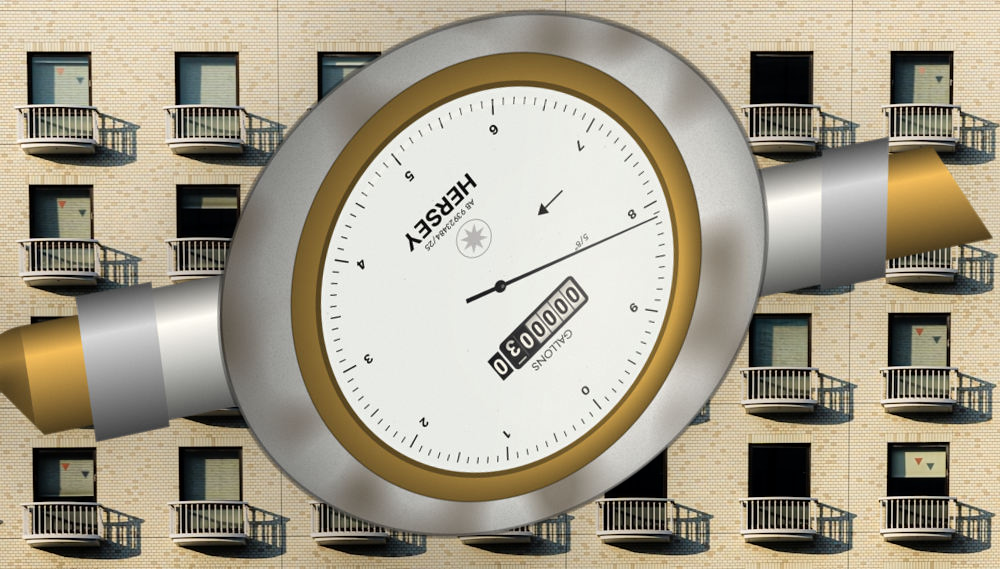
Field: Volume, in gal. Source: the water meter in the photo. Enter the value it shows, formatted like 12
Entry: 28.1
